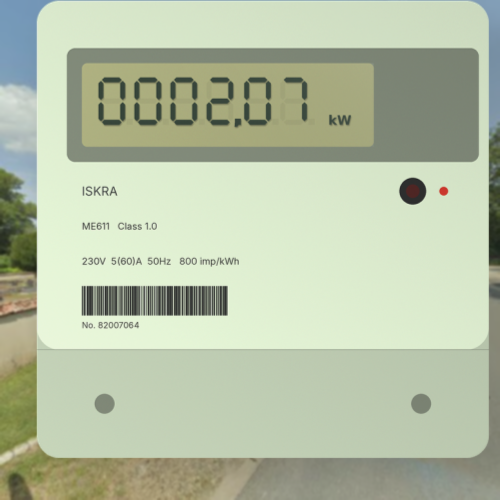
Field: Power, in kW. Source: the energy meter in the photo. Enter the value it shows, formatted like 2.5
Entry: 2.07
